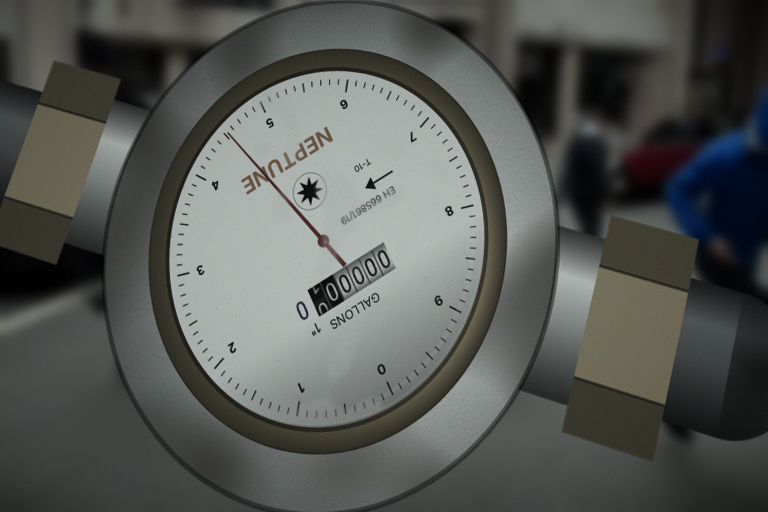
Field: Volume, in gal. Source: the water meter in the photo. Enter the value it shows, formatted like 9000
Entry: 4.5
